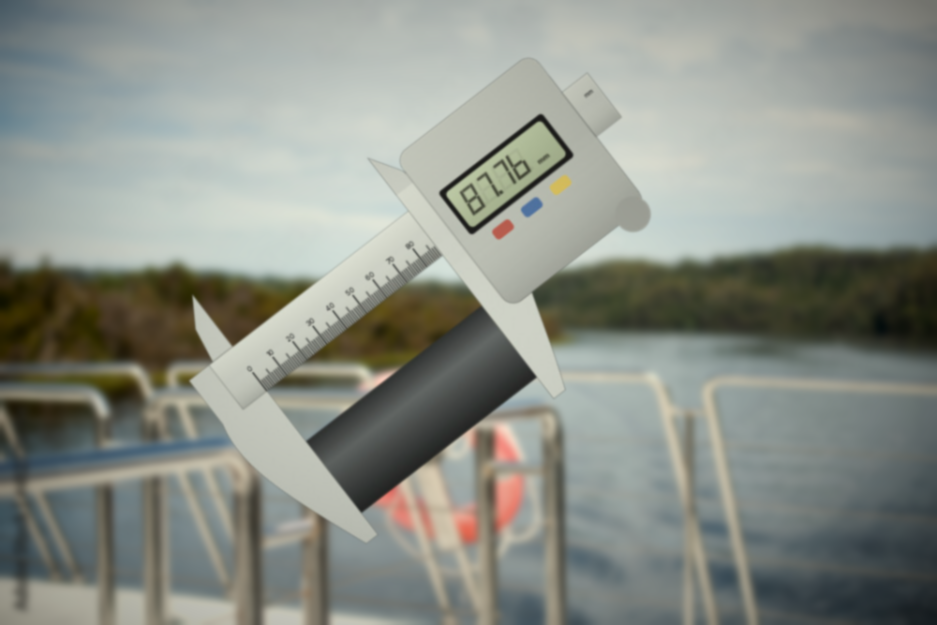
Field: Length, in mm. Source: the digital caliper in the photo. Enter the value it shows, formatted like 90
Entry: 87.76
